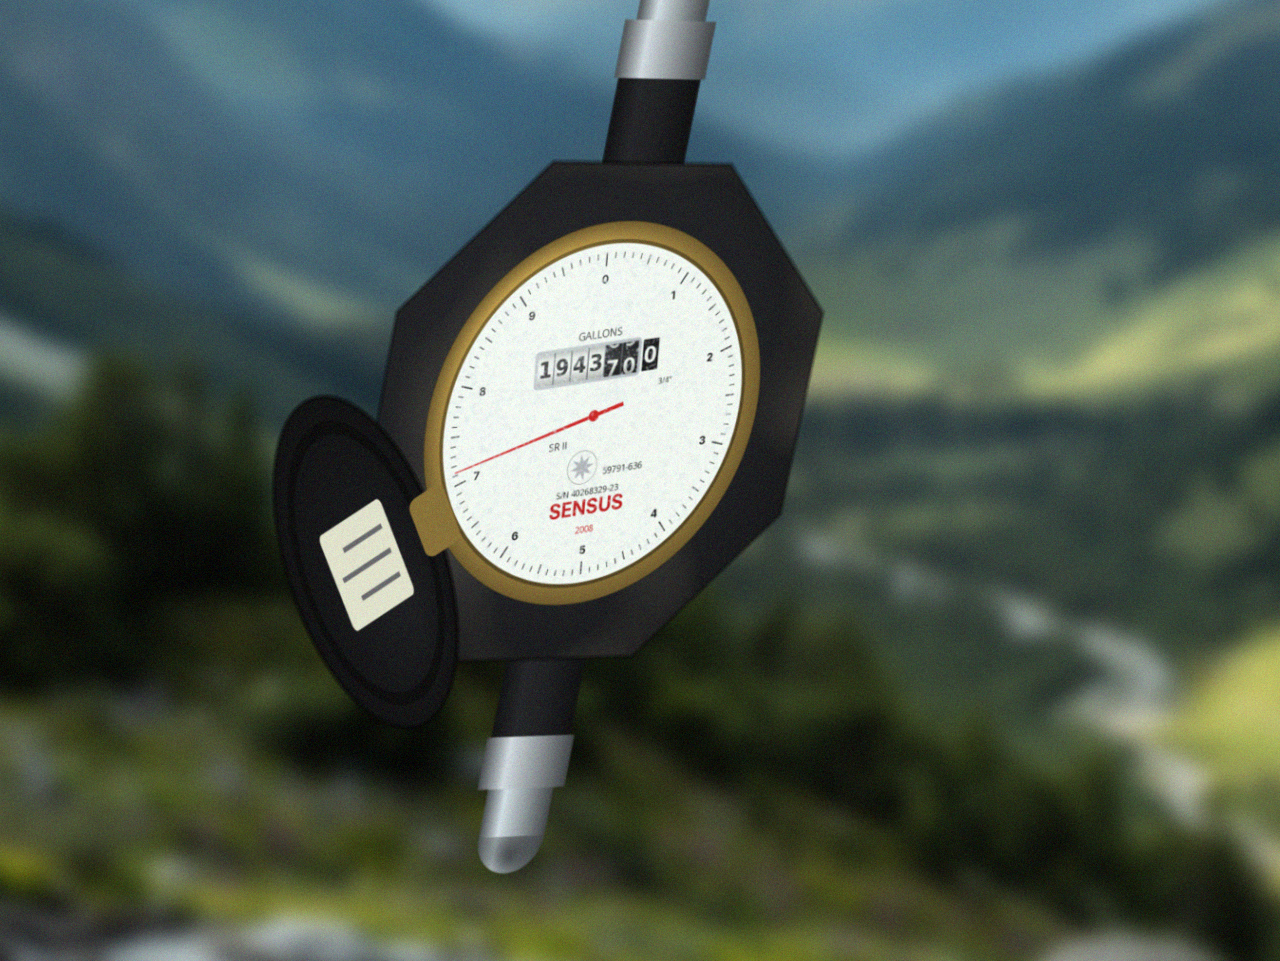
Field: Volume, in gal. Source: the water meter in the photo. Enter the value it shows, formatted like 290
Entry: 1943697.1
